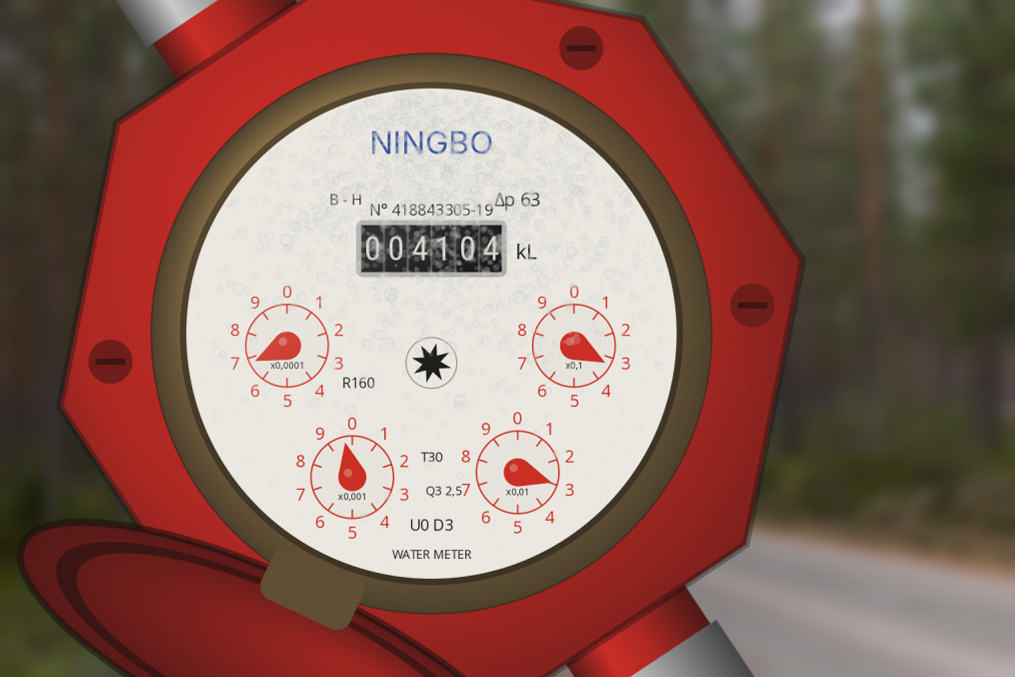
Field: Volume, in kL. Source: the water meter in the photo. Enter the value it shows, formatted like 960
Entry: 4104.3296
